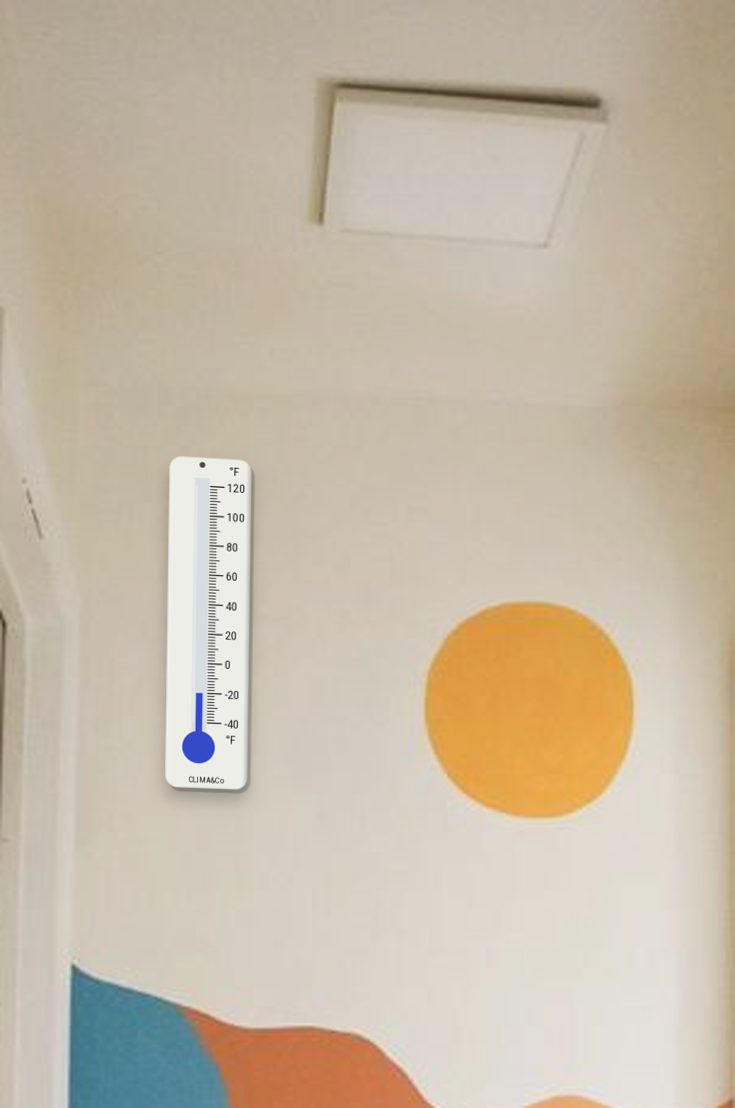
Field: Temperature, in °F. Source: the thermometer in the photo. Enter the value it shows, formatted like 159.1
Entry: -20
